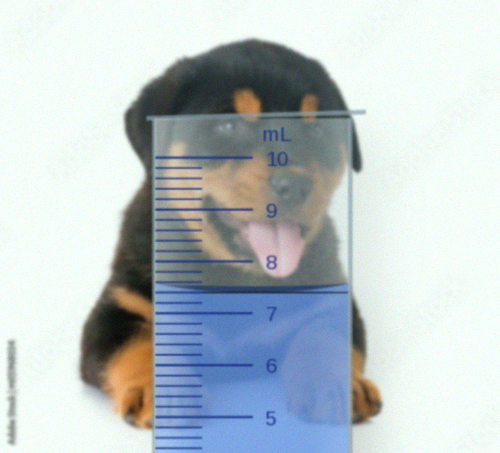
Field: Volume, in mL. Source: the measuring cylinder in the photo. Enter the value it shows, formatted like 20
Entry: 7.4
